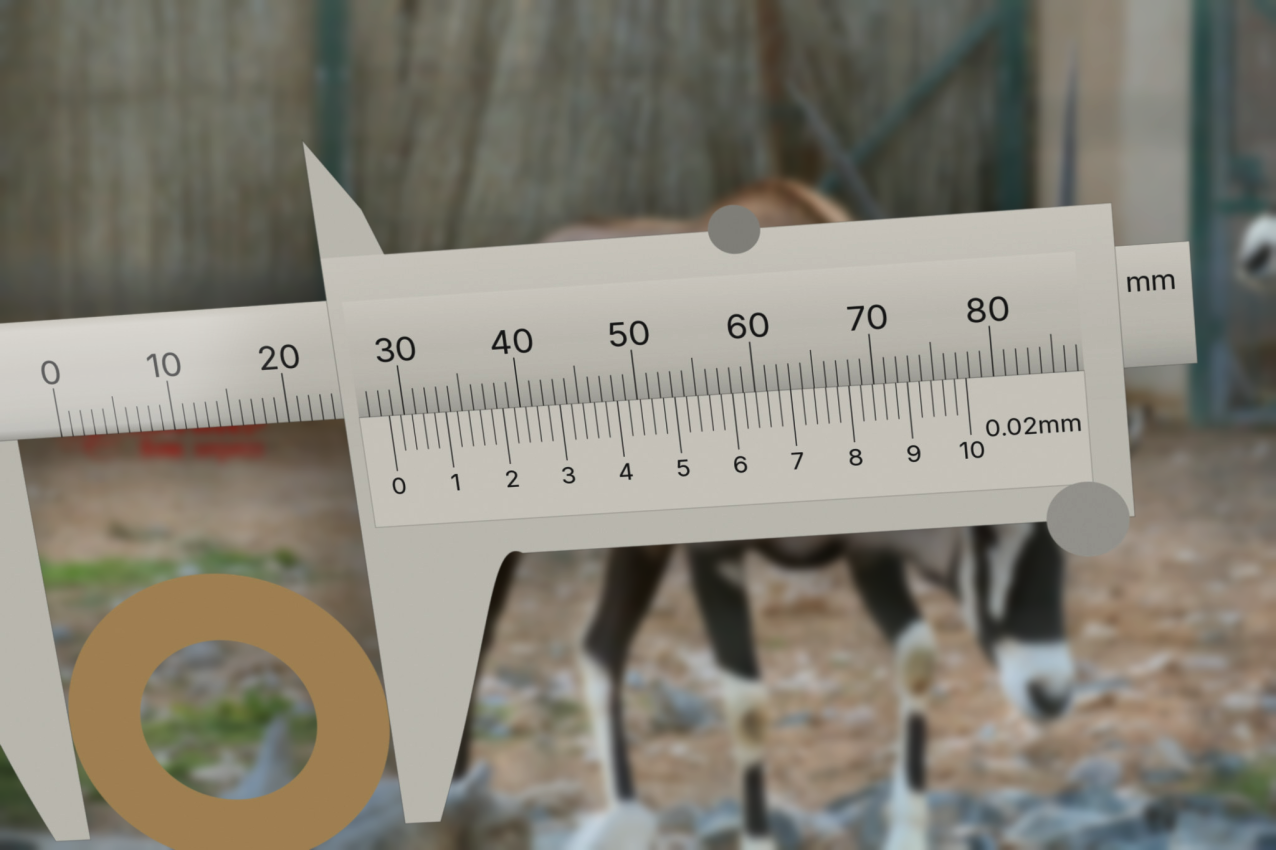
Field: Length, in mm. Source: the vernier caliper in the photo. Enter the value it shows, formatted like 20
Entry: 28.7
